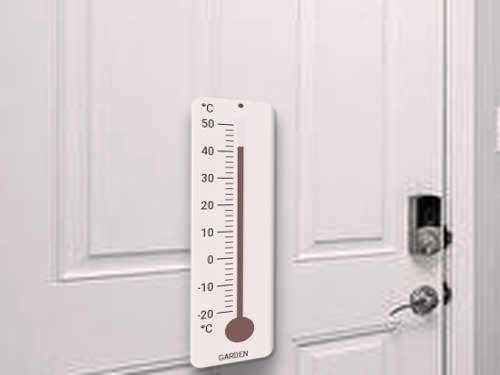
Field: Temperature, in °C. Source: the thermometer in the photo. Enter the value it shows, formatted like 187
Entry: 42
